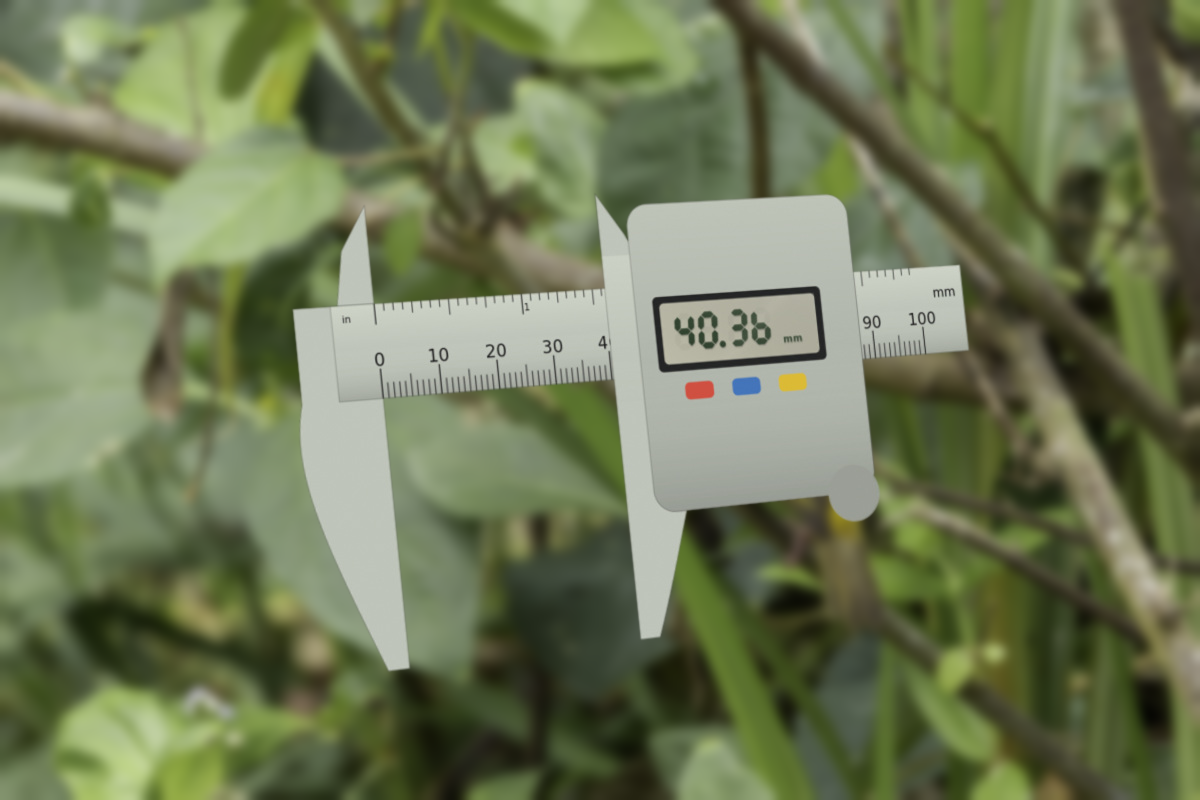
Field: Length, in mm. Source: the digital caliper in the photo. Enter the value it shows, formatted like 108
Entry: 40.36
